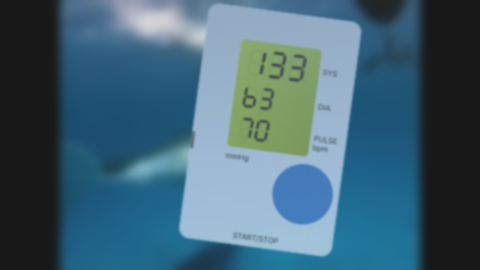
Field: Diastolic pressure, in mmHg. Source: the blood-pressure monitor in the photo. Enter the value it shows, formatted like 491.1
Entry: 63
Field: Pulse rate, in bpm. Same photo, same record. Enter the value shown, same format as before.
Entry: 70
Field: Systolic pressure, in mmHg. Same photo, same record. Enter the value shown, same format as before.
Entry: 133
